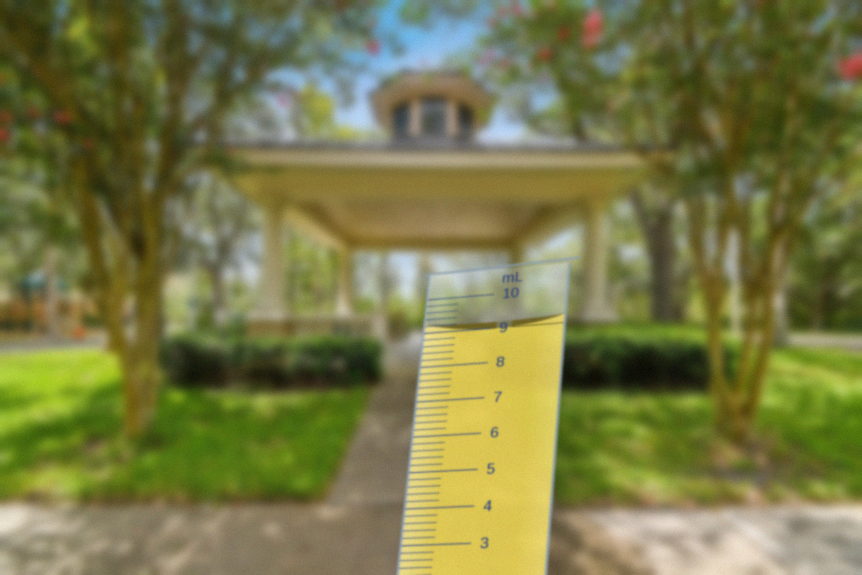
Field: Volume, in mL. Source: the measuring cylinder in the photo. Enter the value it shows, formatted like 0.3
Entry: 9
